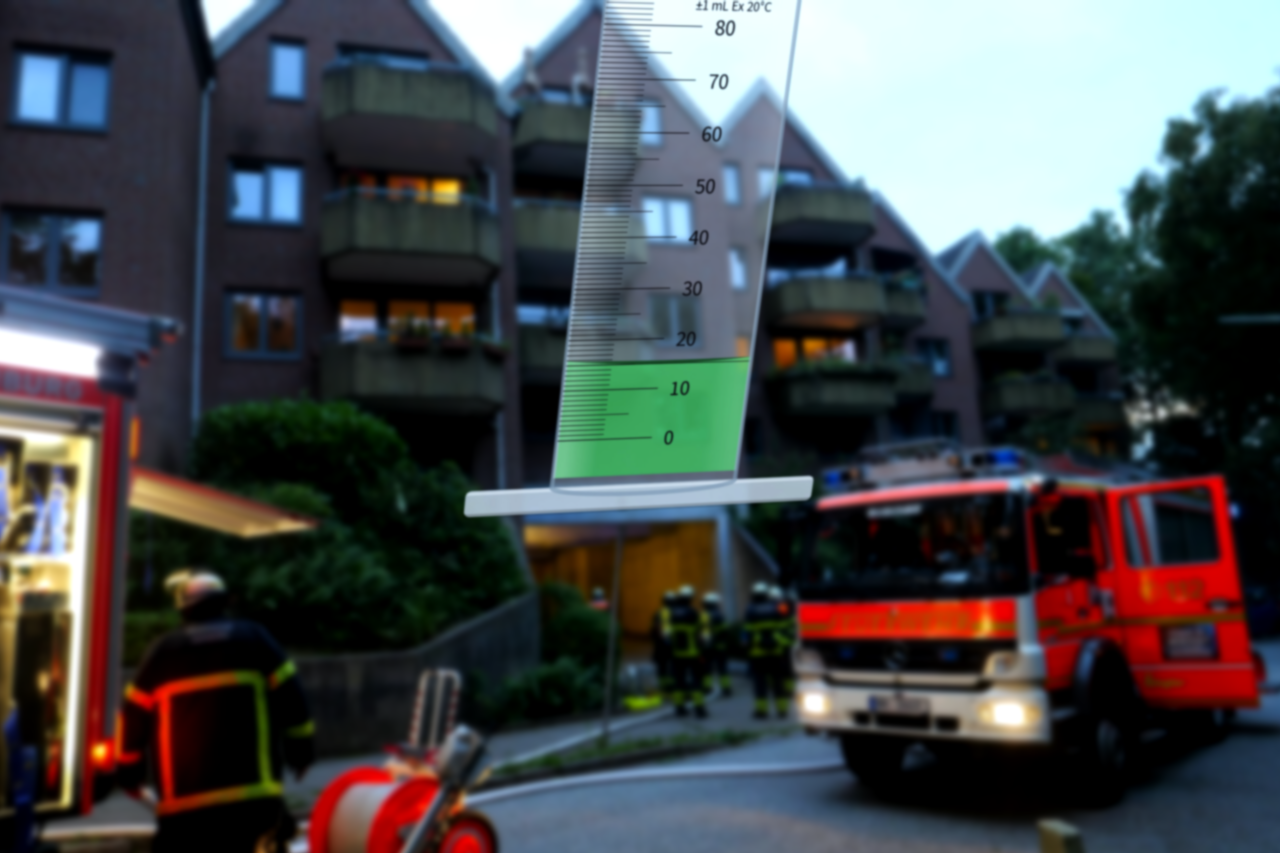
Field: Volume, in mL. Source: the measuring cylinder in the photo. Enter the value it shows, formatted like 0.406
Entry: 15
